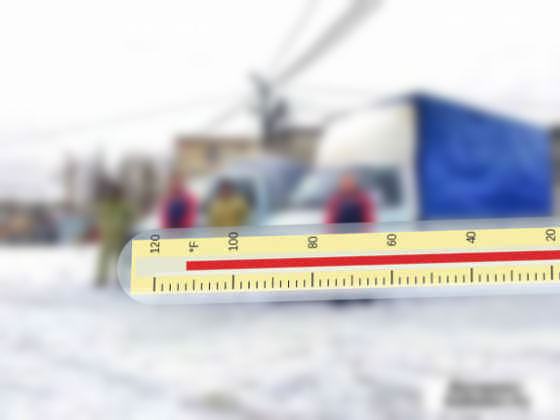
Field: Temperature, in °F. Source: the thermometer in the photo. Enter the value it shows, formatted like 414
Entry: 112
